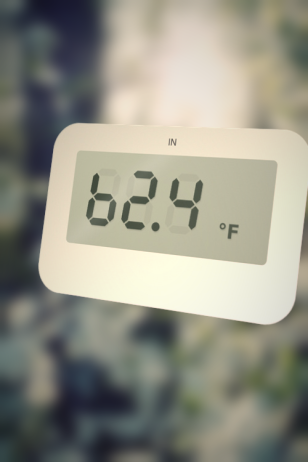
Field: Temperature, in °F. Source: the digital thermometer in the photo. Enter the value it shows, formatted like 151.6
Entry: 62.4
